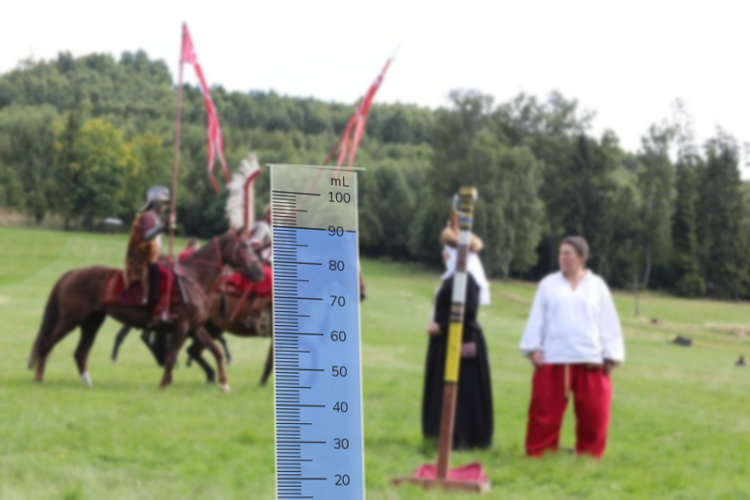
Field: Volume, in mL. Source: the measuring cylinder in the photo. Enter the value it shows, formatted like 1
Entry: 90
